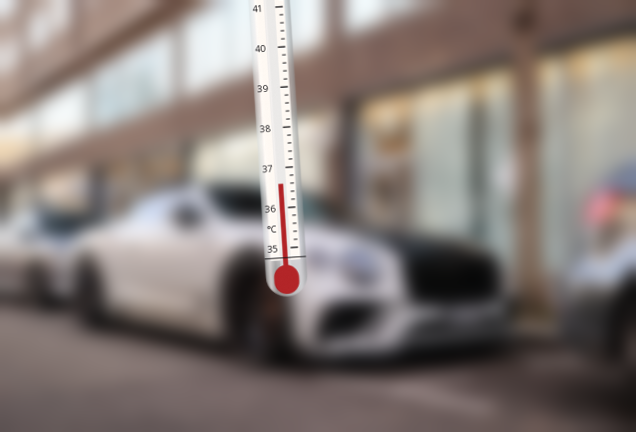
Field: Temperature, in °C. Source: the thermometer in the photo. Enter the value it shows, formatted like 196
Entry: 36.6
